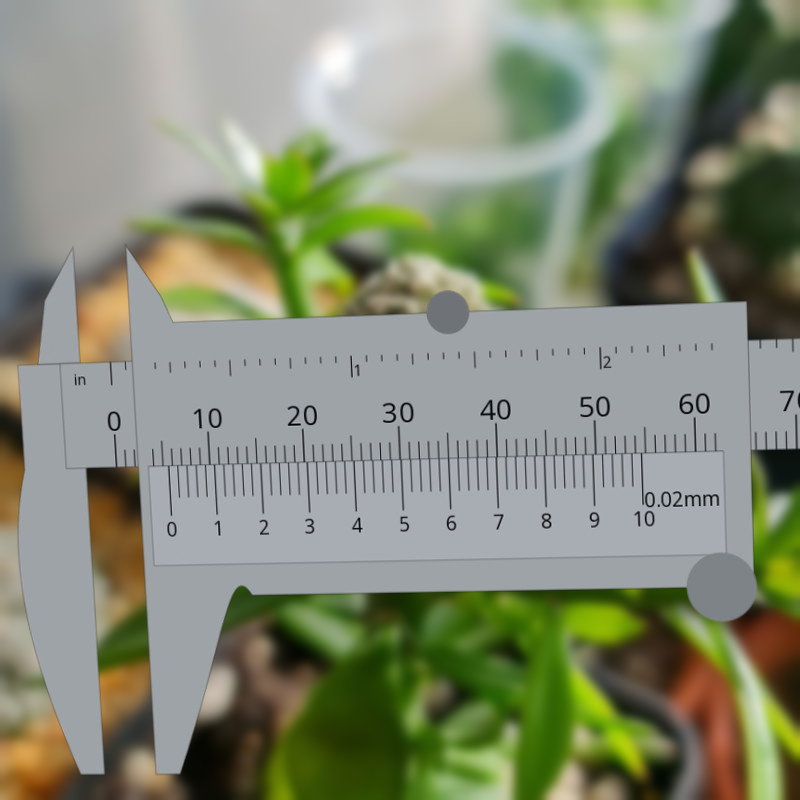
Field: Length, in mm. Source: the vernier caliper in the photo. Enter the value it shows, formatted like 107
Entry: 5.6
